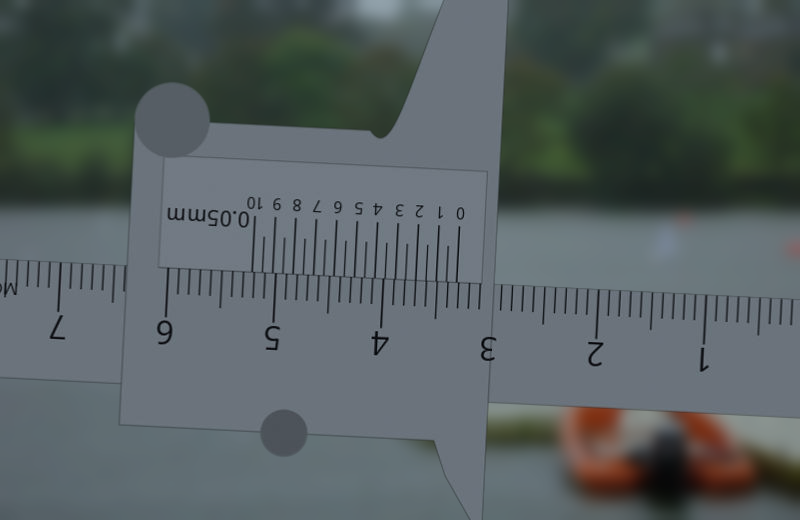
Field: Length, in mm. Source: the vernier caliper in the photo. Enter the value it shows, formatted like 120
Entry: 33.2
